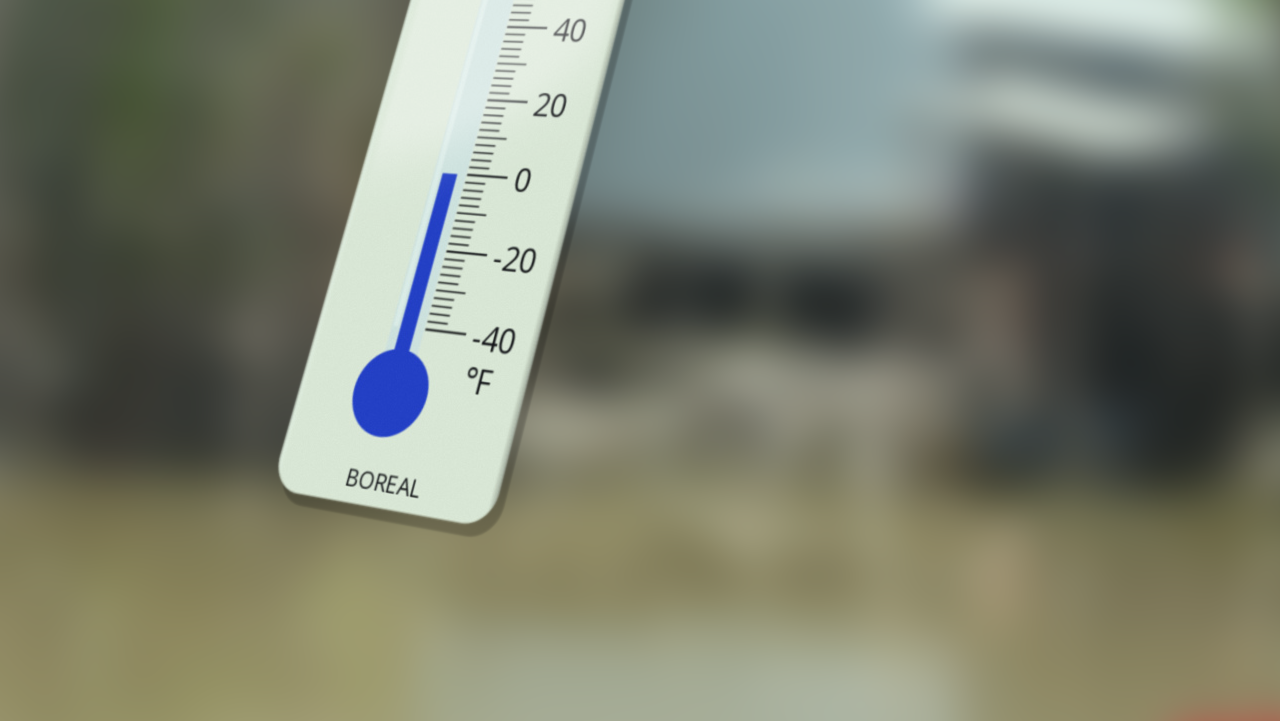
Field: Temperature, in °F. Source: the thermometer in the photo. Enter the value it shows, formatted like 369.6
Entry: 0
